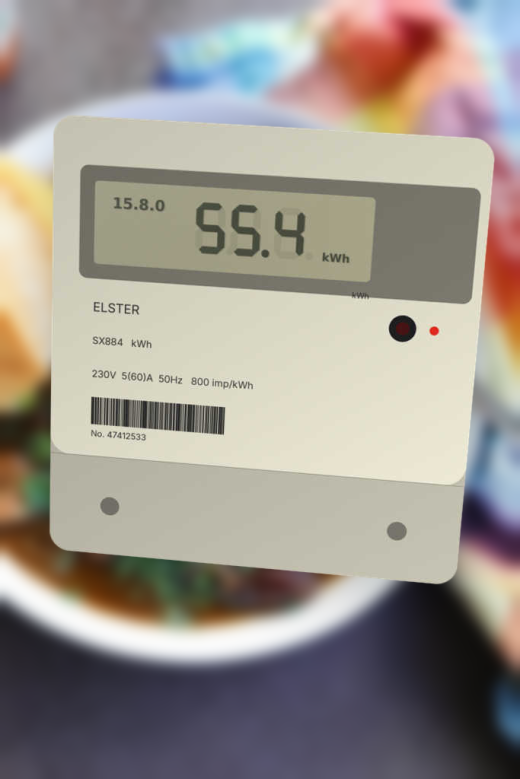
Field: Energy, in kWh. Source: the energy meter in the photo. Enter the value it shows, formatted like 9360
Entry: 55.4
